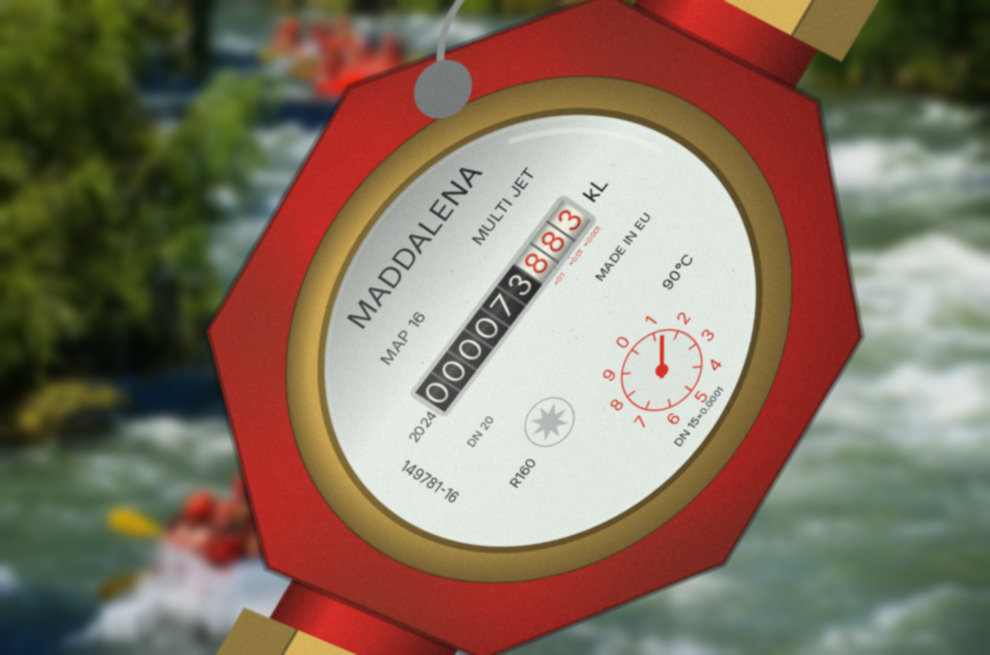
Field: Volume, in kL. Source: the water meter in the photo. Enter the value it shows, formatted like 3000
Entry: 73.8831
